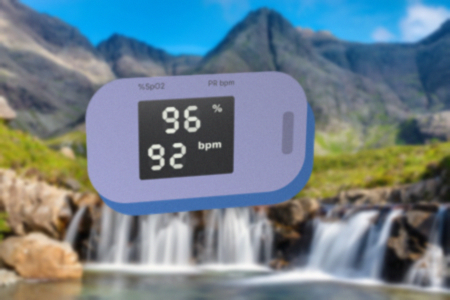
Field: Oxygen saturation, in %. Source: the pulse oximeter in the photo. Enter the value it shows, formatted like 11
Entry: 96
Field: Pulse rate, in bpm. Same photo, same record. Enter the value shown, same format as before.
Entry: 92
